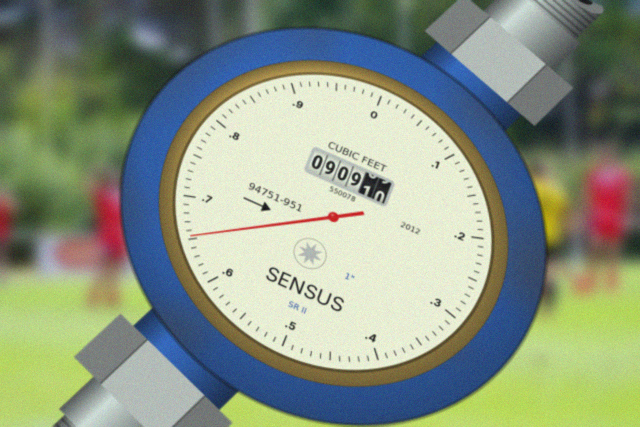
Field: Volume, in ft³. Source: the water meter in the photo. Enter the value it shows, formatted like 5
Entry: 90909.65
